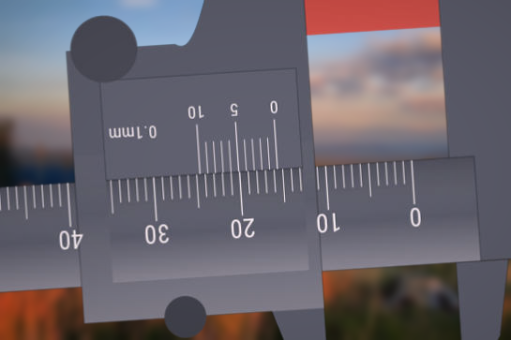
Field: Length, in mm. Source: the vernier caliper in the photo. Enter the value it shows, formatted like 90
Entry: 15.6
